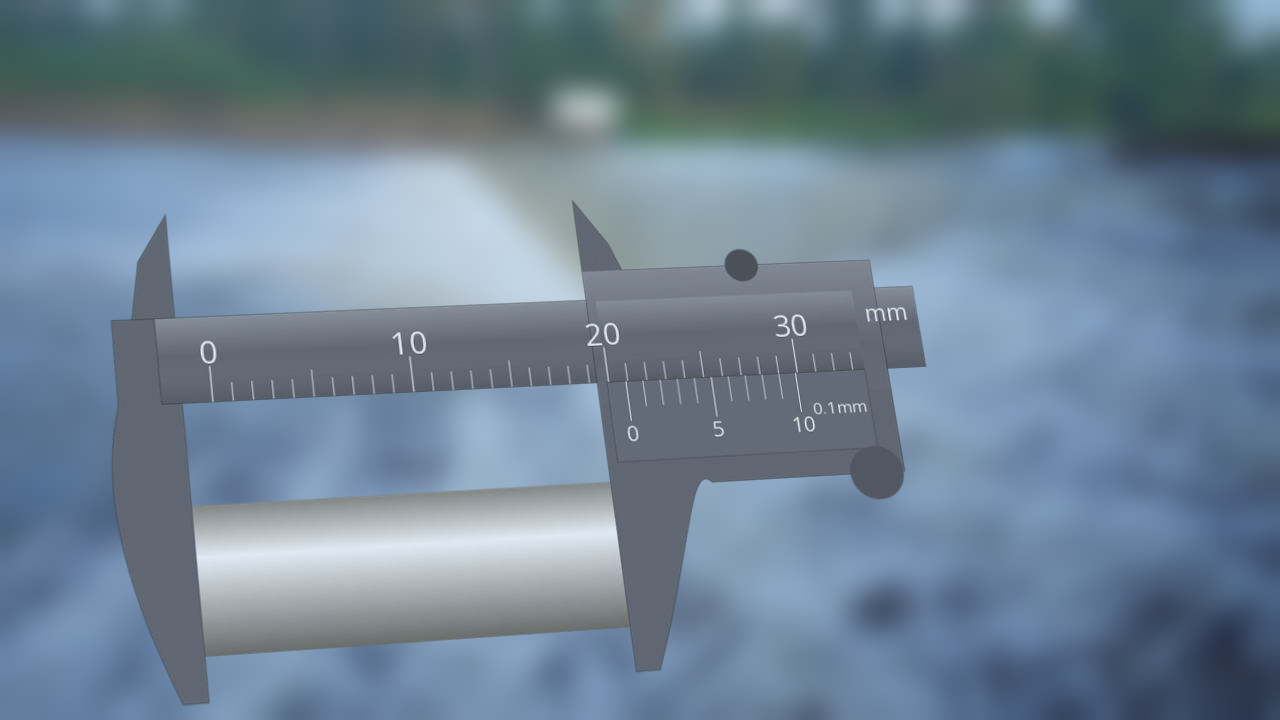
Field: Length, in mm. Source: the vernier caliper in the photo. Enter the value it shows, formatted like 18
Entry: 20.9
